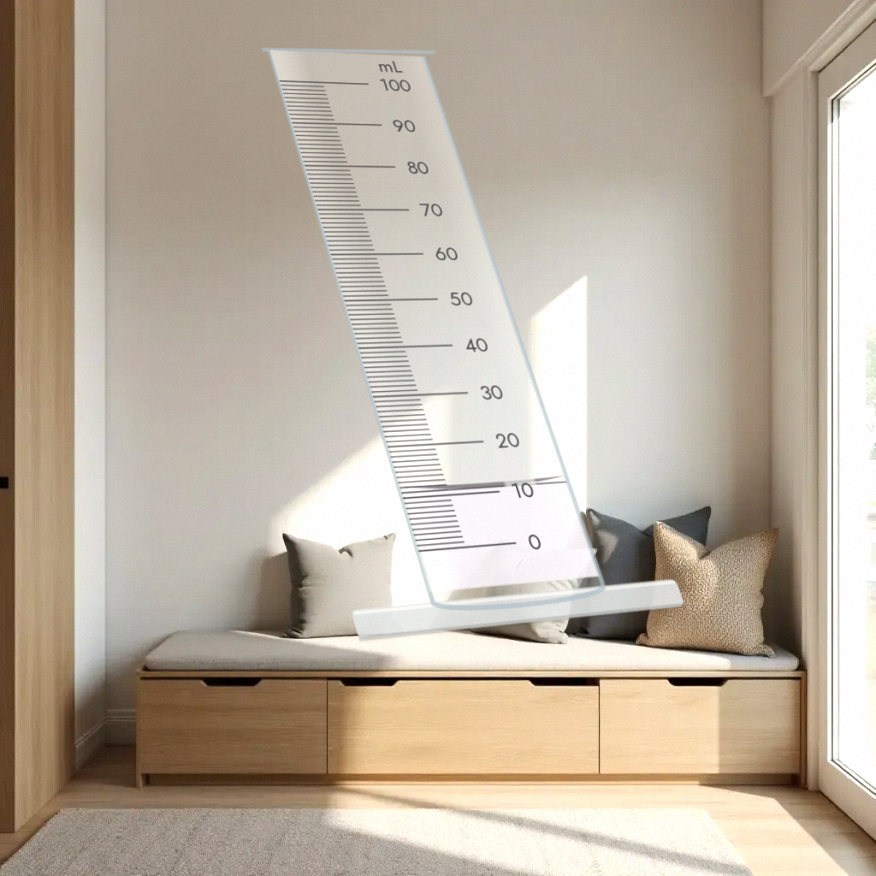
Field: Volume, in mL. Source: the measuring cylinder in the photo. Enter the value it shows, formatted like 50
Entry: 11
